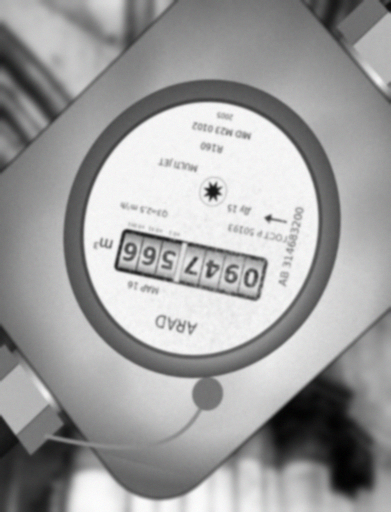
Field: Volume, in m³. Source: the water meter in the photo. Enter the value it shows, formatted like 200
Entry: 947.566
